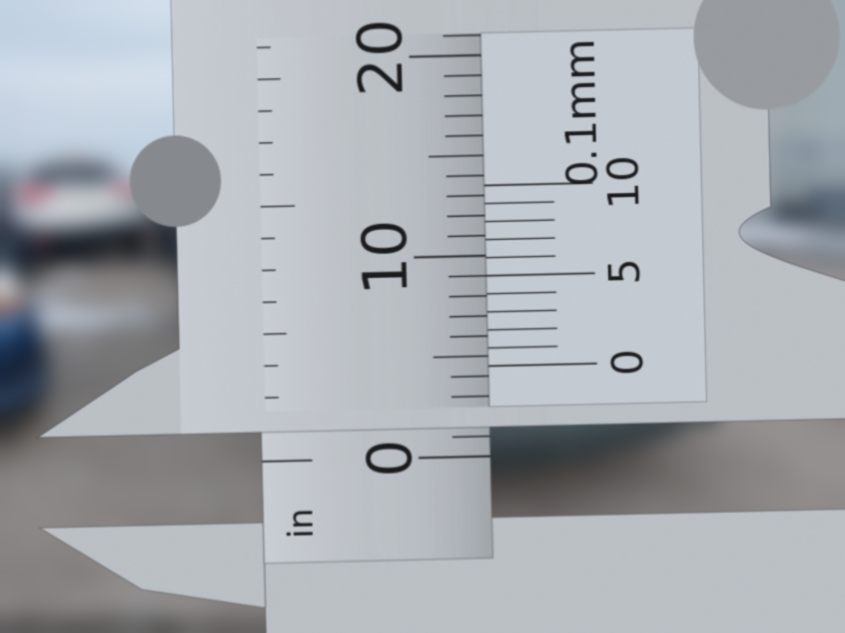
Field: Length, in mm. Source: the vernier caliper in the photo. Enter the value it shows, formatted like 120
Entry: 4.5
